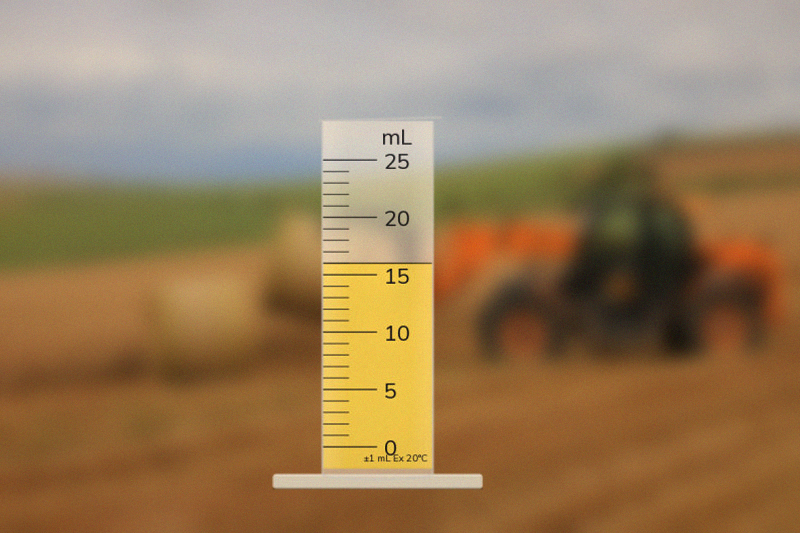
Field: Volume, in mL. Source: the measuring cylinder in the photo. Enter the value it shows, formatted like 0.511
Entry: 16
